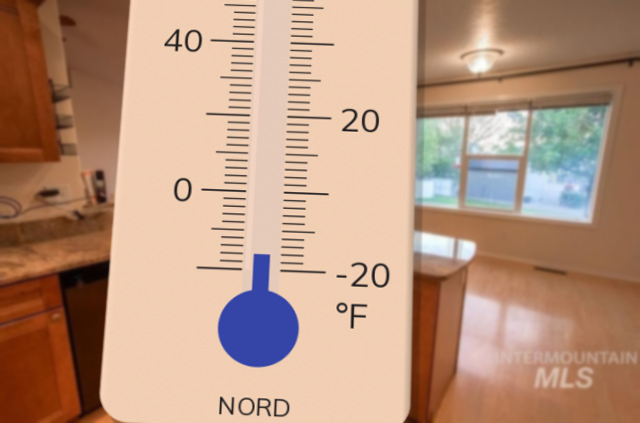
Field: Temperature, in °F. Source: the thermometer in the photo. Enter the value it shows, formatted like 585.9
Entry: -16
